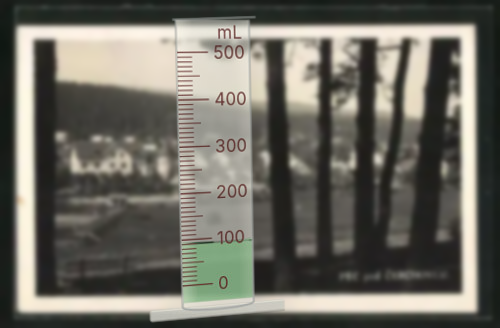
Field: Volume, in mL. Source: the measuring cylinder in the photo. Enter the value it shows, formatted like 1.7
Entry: 90
